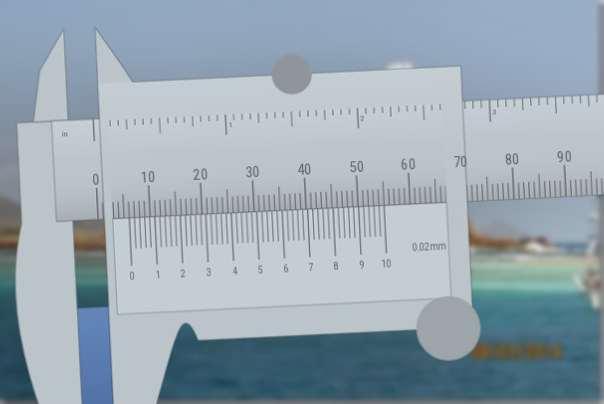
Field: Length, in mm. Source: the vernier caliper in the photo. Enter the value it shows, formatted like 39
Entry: 6.0
